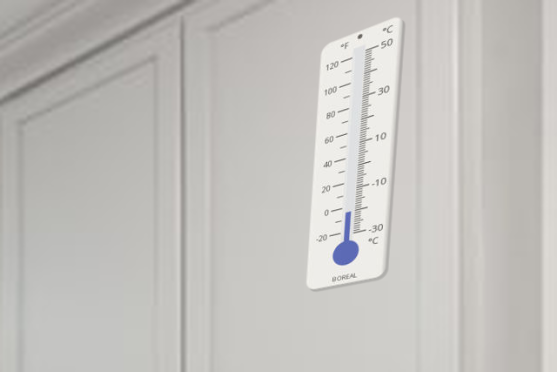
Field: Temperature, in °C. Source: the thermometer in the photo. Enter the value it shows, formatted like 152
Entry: -20
